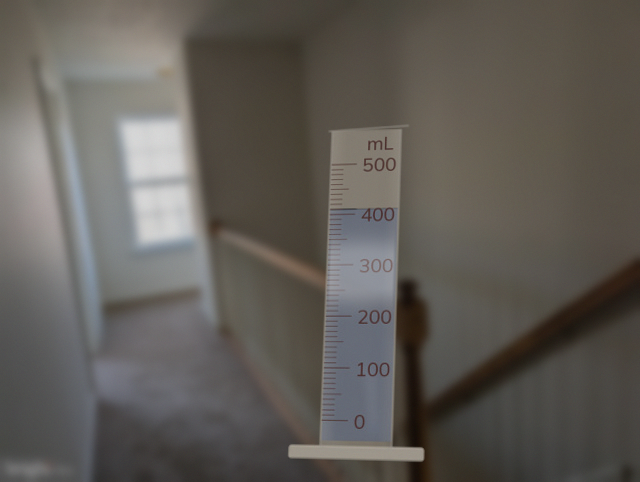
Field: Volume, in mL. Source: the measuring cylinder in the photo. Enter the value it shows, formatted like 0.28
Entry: 410
